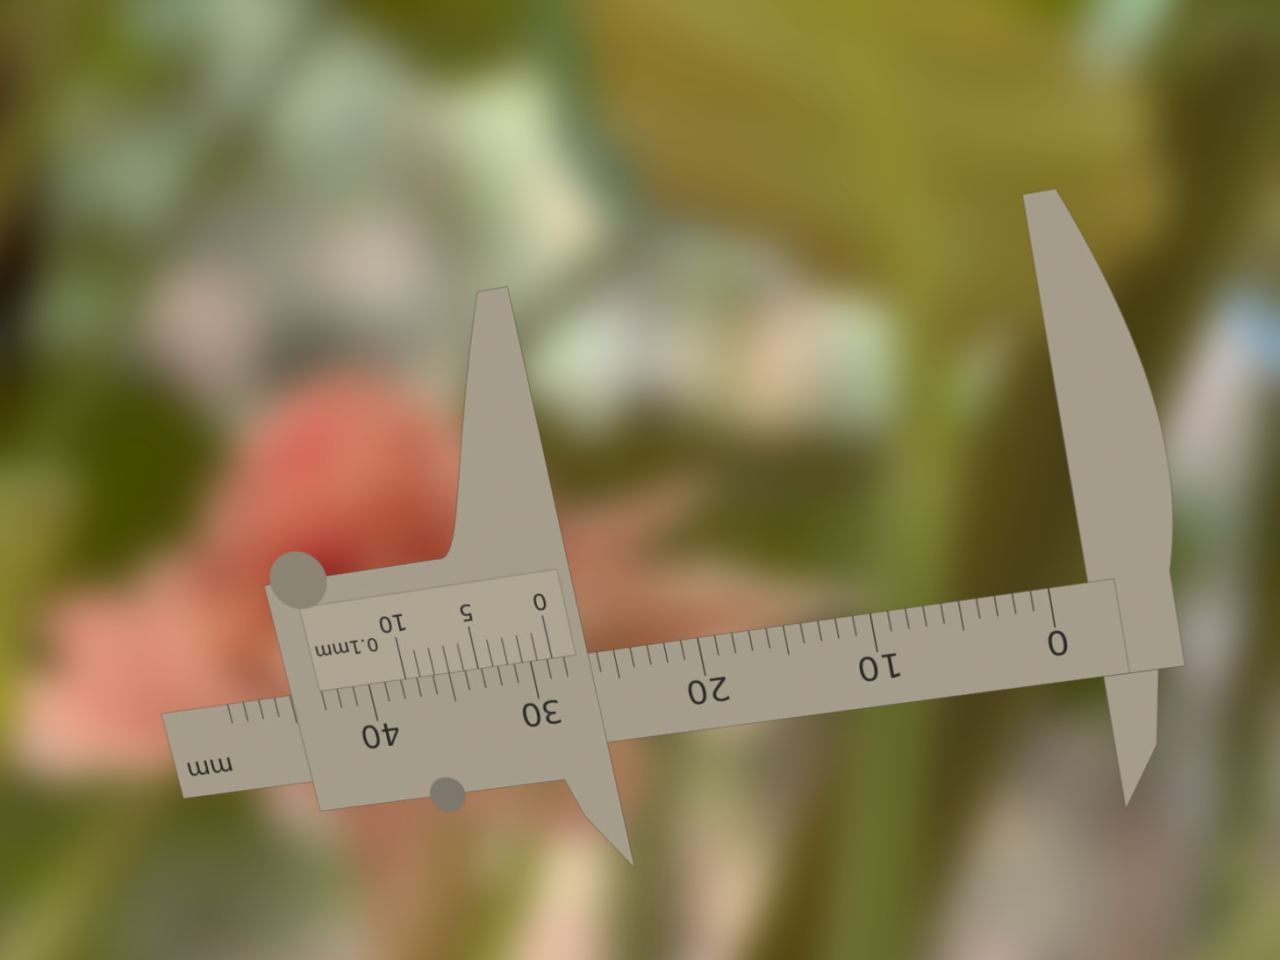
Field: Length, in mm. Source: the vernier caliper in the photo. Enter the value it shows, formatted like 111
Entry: 28.7
